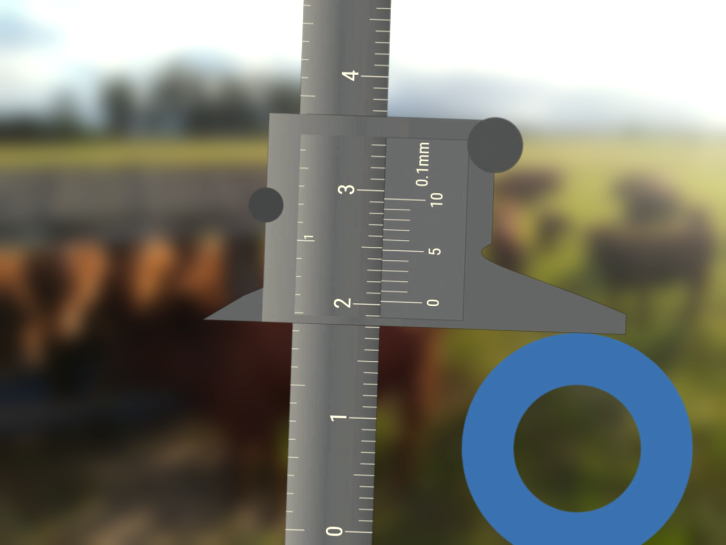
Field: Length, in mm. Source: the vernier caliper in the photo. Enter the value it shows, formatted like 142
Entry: 20.3
